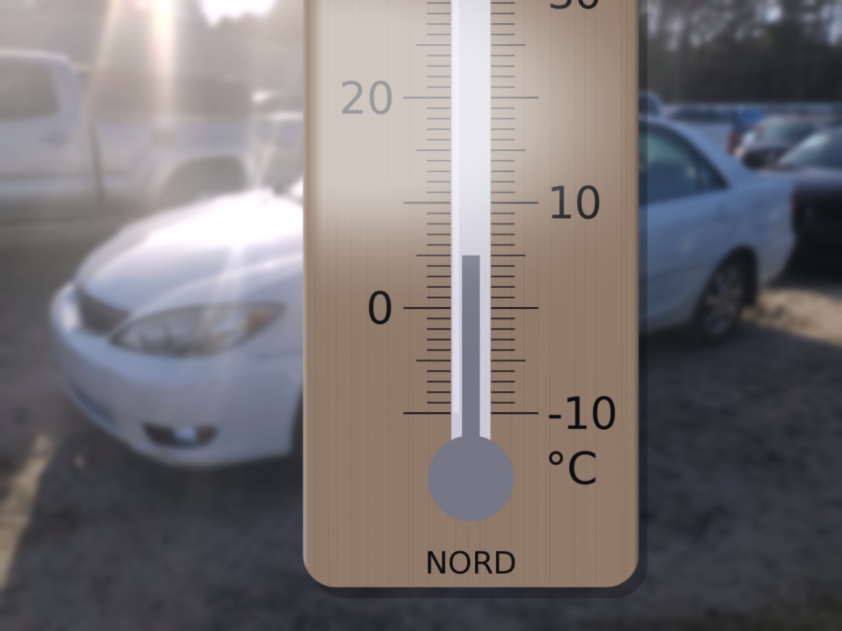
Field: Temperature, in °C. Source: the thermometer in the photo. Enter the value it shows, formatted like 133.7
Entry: 5
